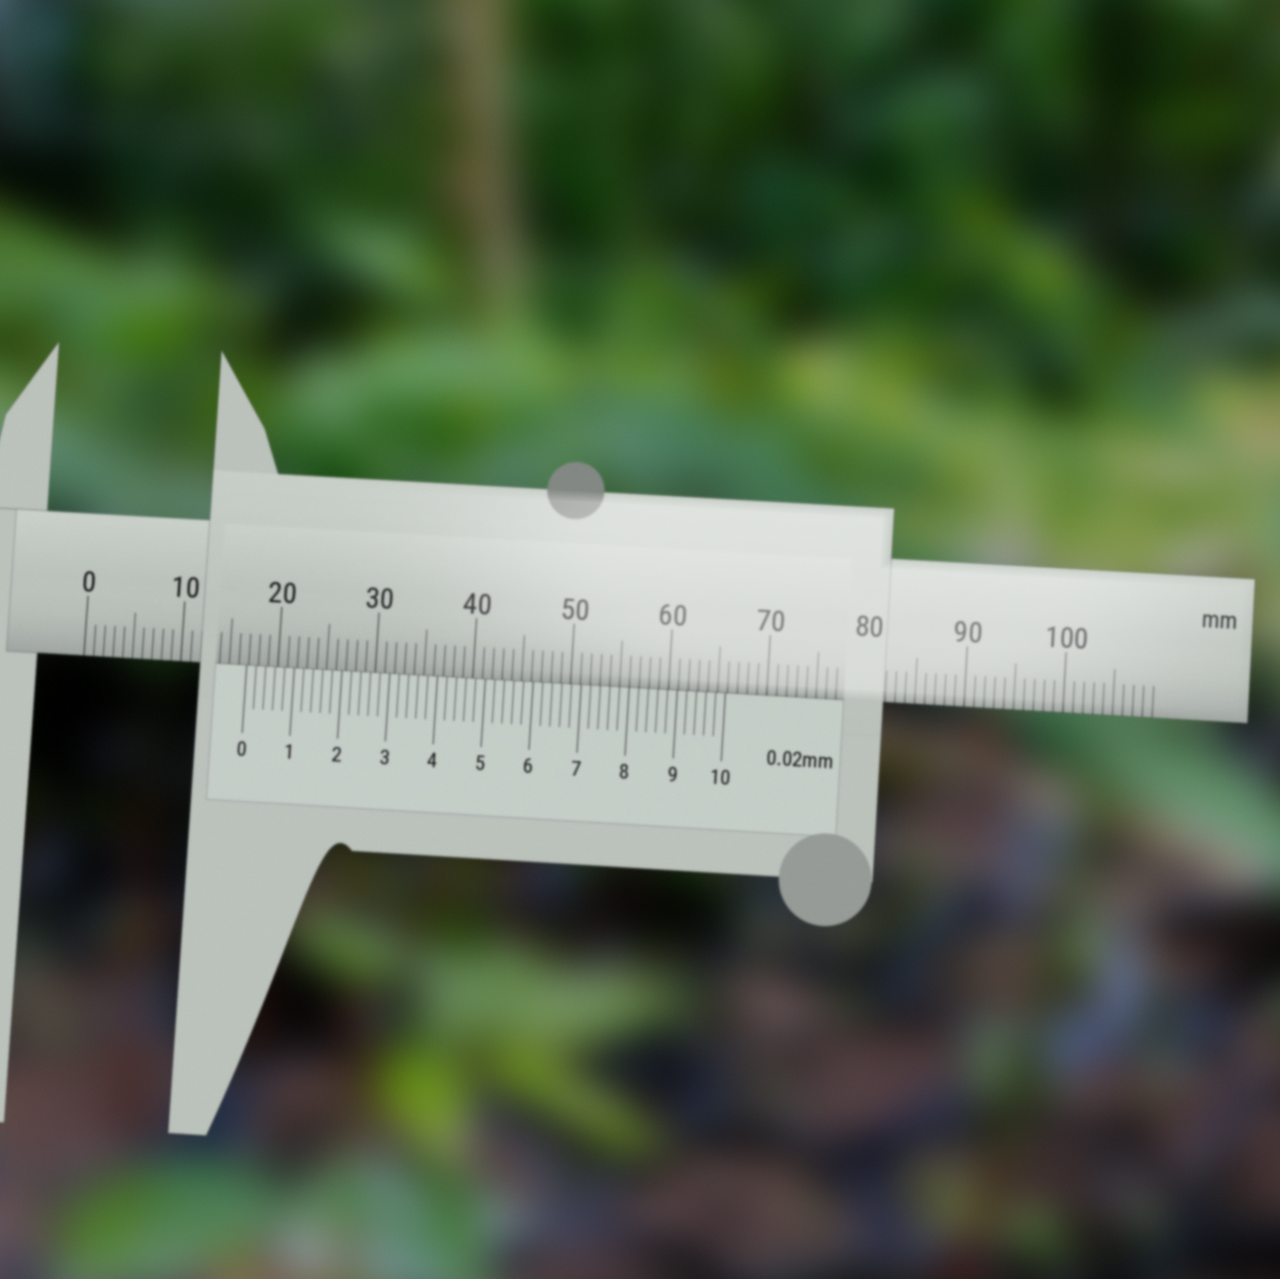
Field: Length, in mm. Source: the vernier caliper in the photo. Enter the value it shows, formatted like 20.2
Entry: 16.8
